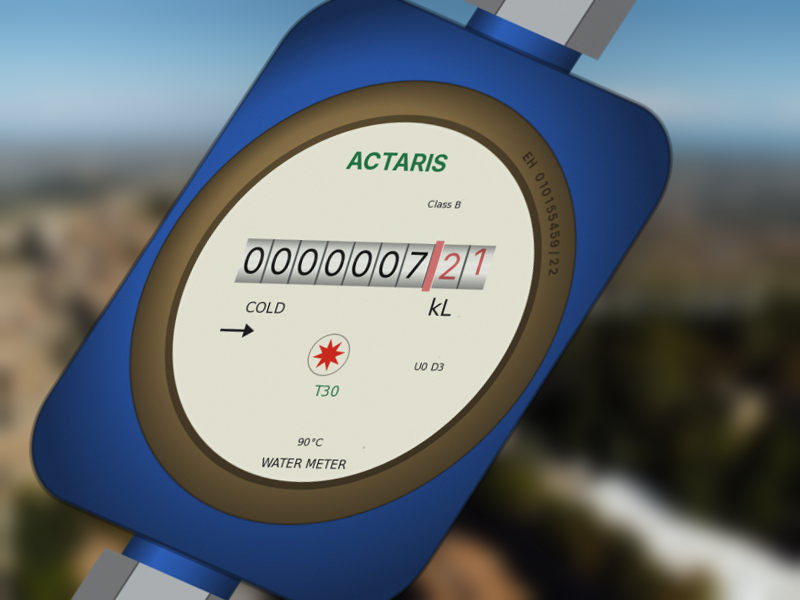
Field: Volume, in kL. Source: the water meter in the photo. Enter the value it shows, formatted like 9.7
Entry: 7.21
